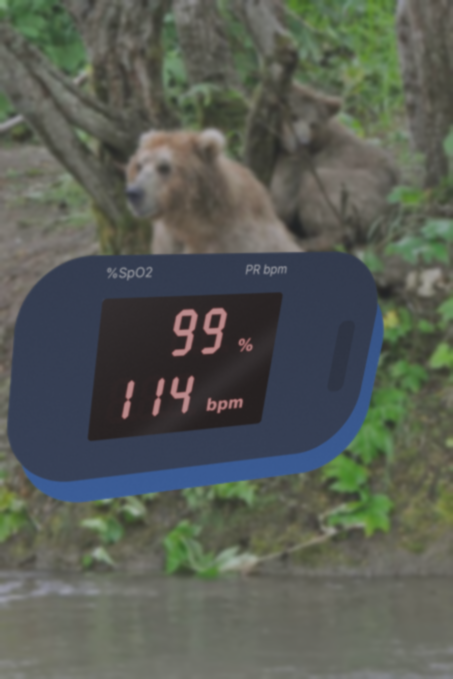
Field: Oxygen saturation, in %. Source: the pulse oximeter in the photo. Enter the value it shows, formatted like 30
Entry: 99
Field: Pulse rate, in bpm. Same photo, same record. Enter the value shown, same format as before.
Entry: 114
